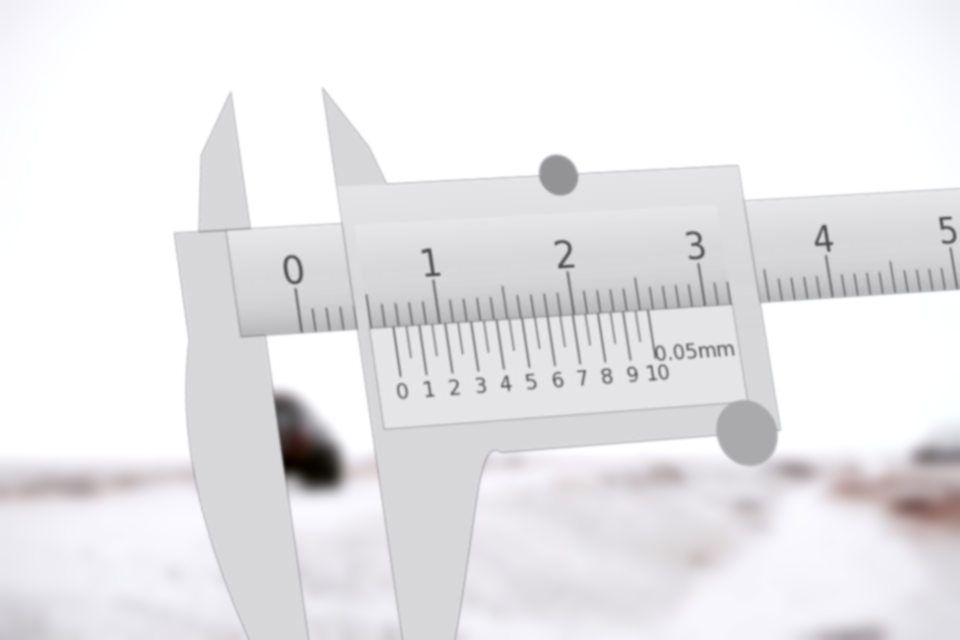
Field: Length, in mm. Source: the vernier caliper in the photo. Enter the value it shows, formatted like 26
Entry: 6.6
